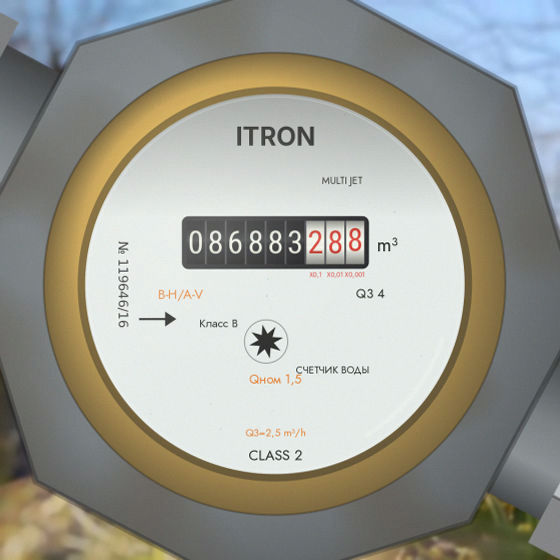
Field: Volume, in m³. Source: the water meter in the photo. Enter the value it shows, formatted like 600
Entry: 86883.288
